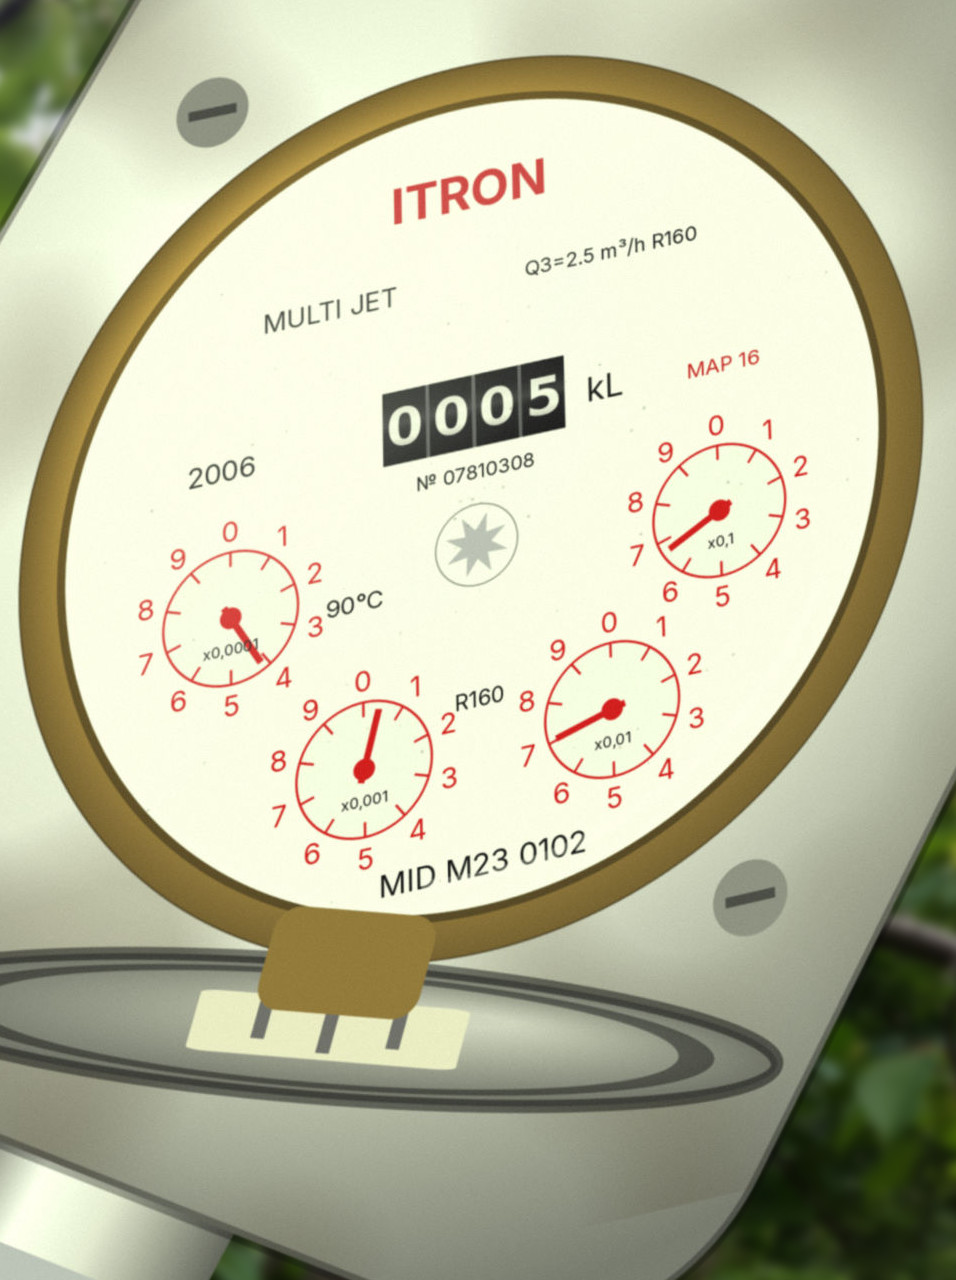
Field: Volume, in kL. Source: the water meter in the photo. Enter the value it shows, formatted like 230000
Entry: 5.6704
